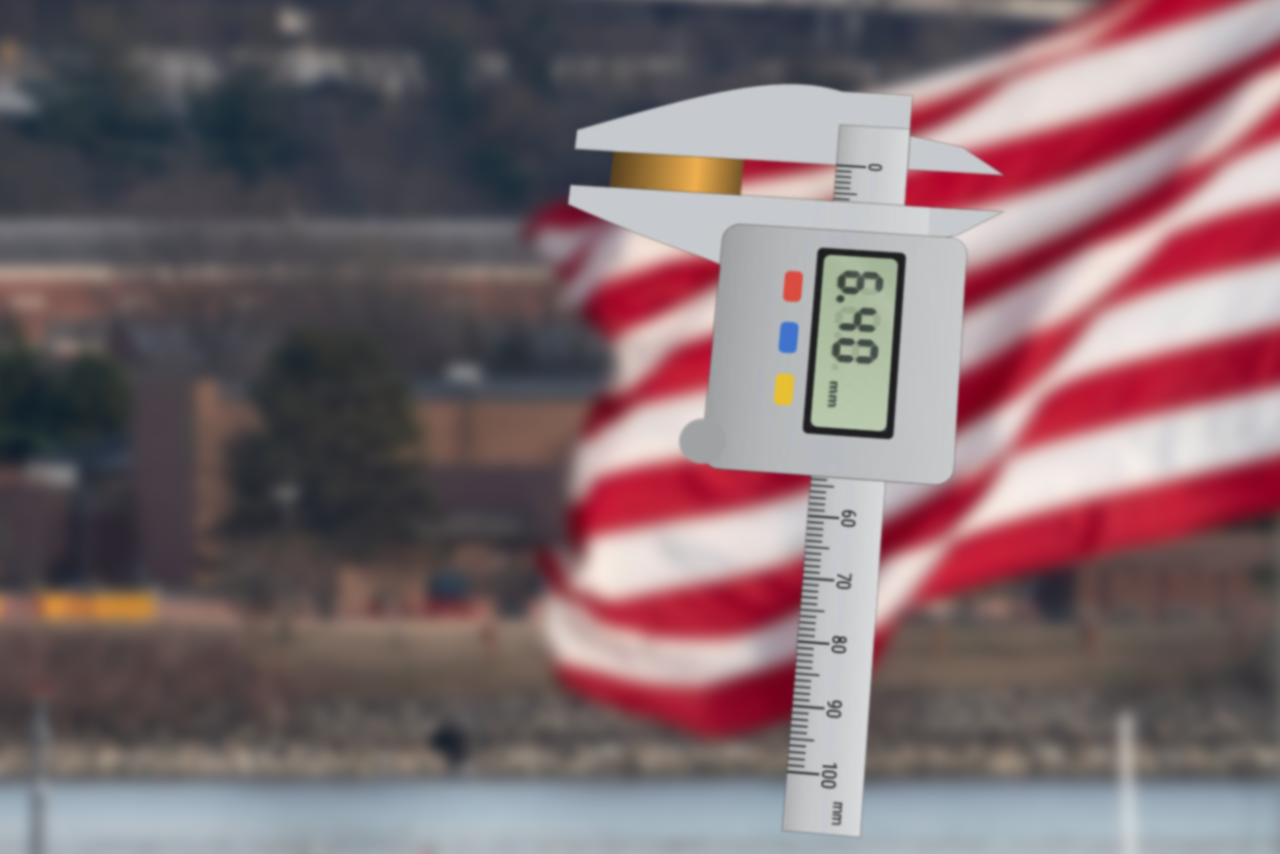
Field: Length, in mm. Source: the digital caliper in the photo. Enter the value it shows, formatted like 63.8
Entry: 6.40
